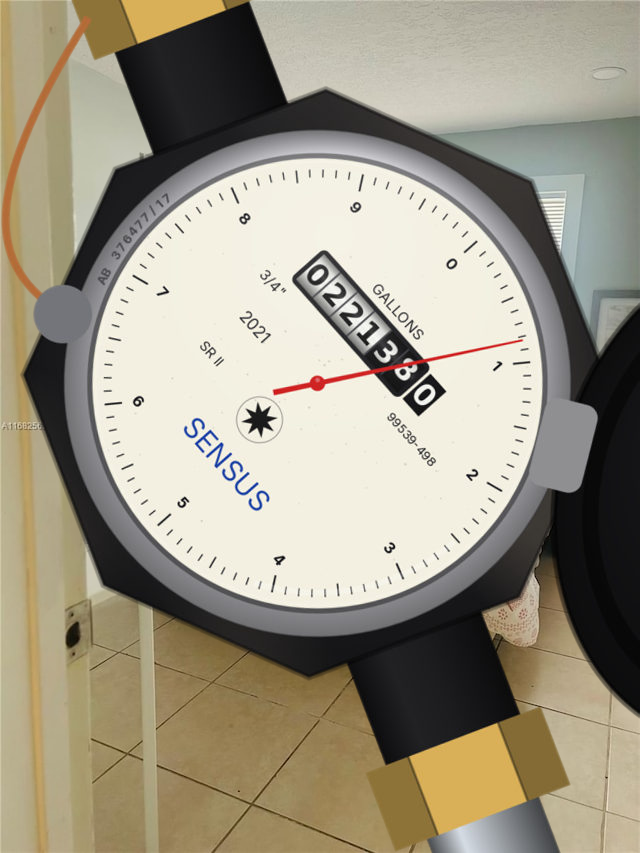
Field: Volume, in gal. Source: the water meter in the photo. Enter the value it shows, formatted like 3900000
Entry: 221380.8
